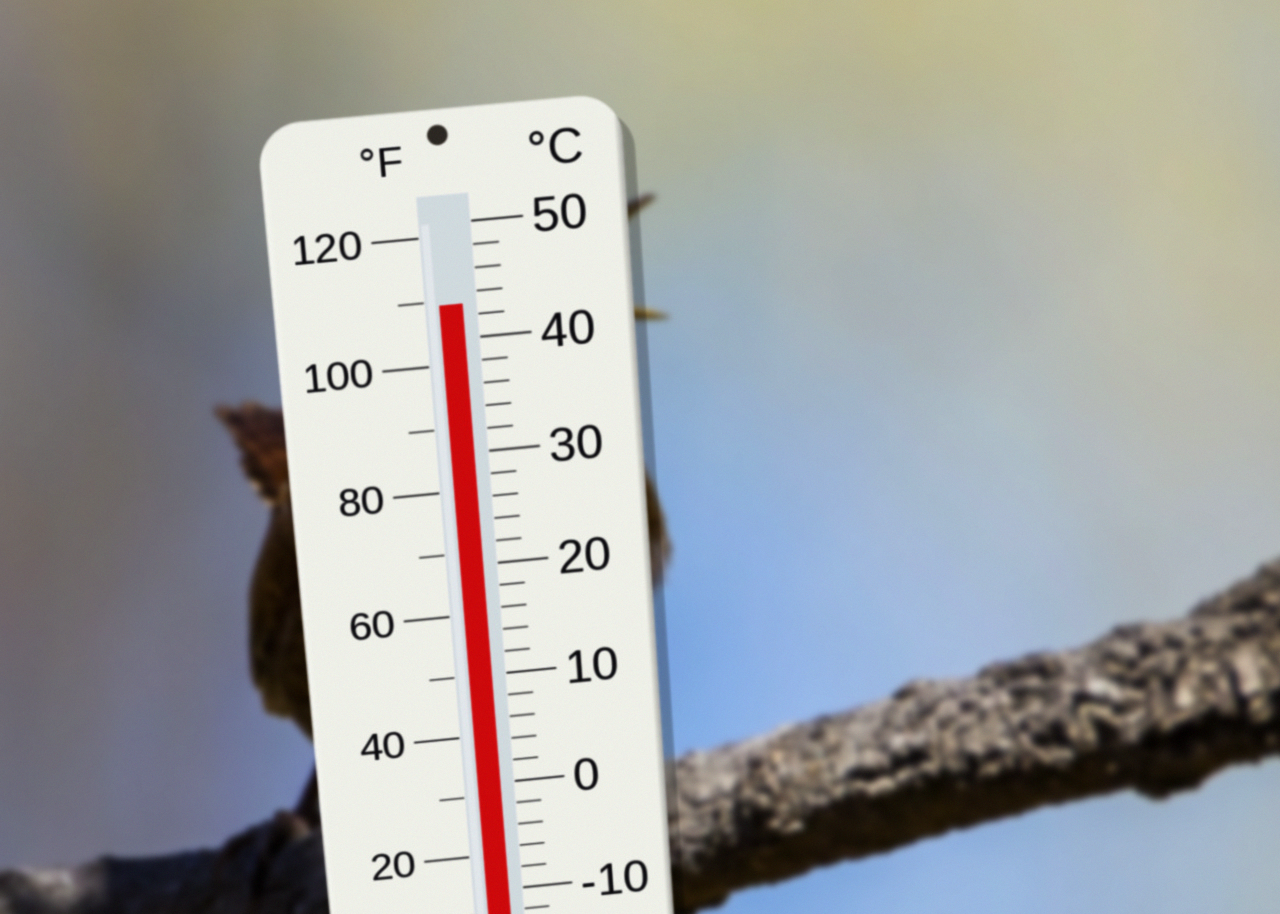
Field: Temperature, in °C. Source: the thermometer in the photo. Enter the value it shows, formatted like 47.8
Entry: 43
